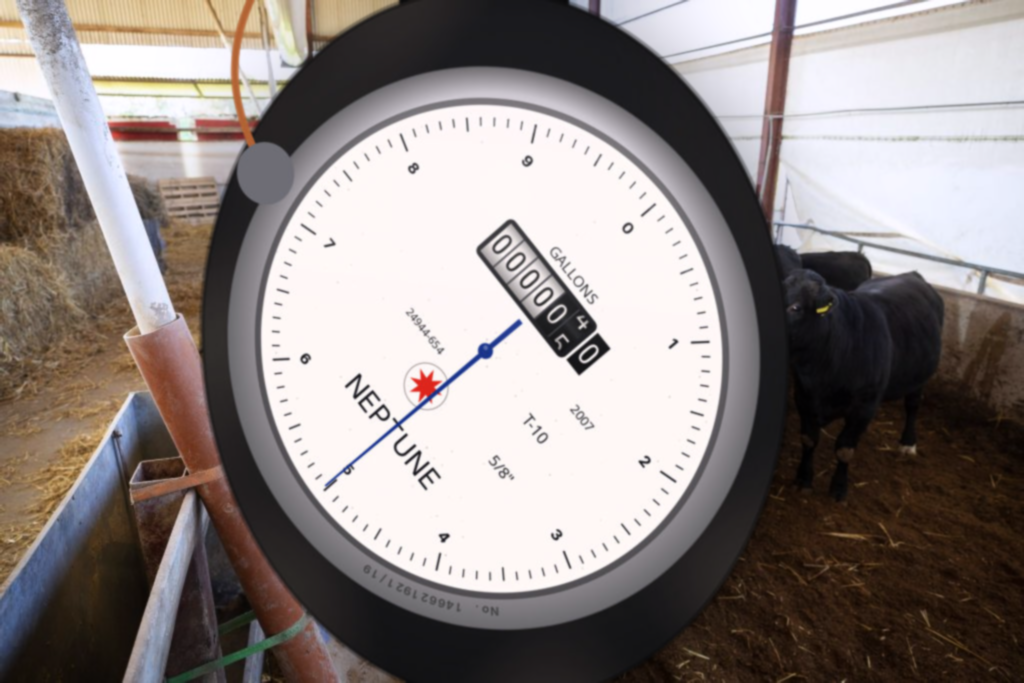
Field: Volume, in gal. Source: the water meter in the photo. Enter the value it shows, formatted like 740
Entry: 45.0
